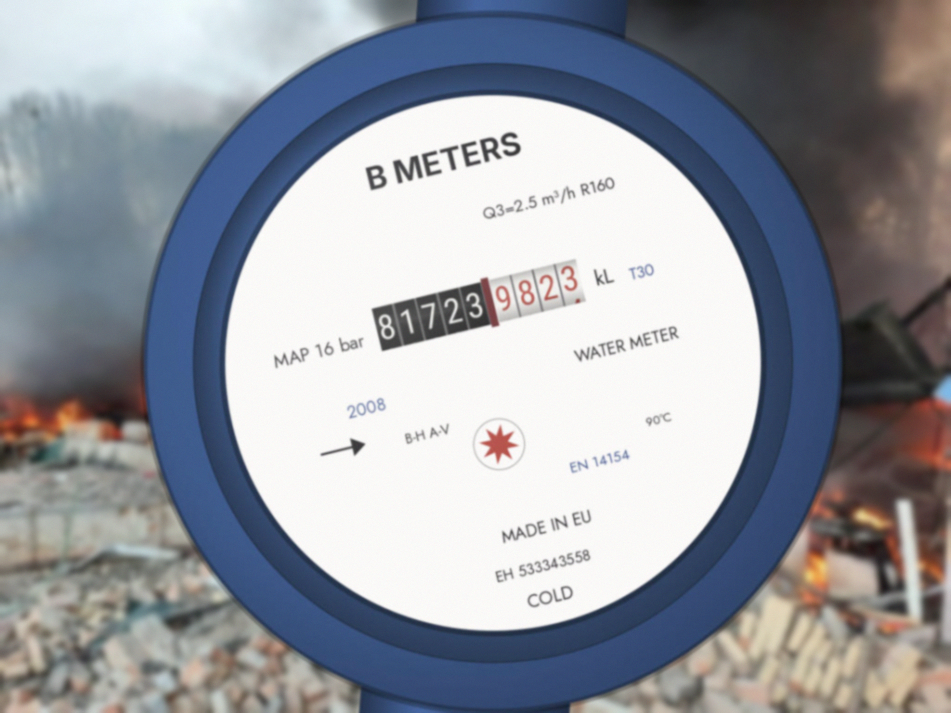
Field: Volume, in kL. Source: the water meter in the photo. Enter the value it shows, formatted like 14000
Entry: 81723.9823
